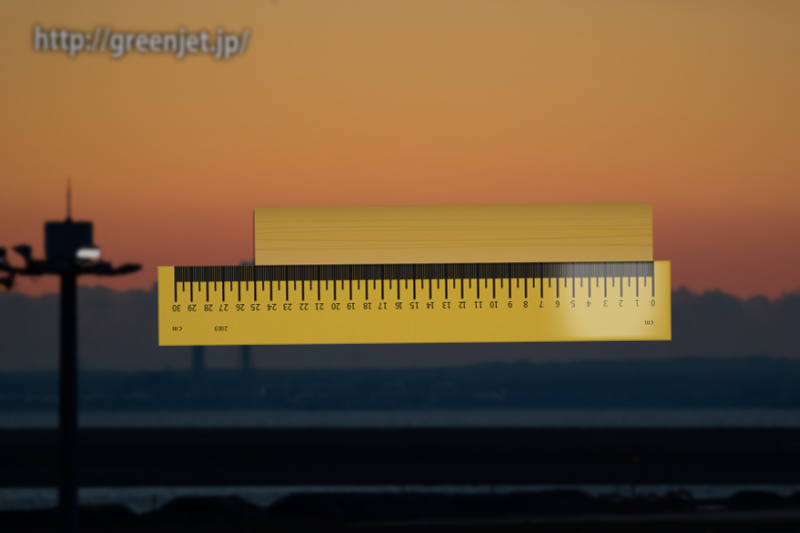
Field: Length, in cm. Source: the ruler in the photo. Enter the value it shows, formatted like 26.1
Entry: 25
